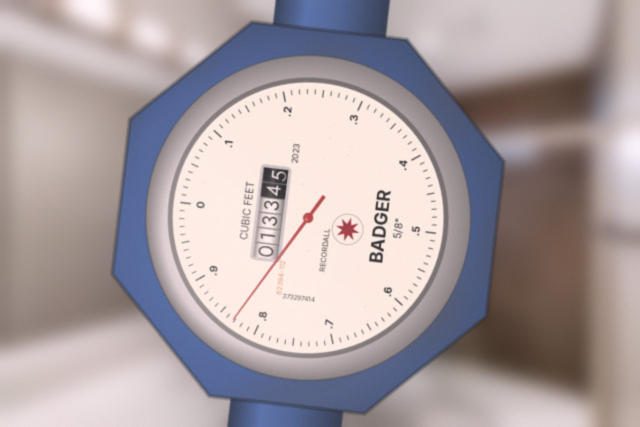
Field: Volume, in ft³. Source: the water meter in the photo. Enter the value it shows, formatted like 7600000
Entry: 13344.83
